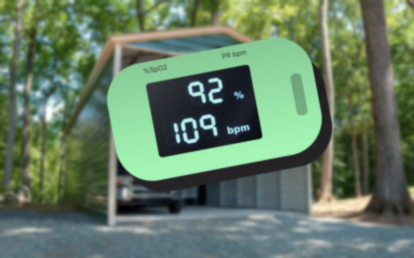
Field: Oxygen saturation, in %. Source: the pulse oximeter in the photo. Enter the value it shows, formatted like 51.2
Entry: 92
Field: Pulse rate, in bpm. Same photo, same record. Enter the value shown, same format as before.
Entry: 109
